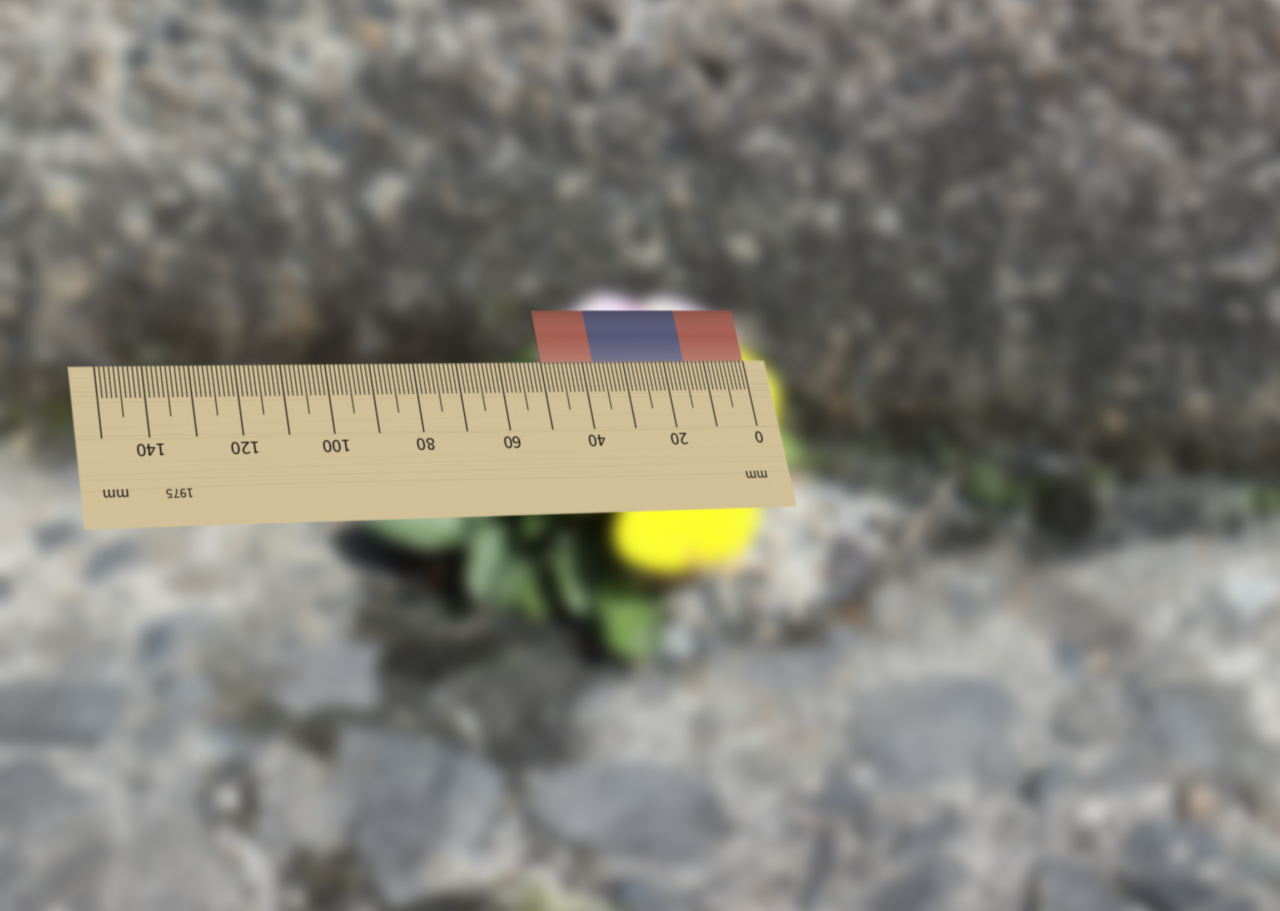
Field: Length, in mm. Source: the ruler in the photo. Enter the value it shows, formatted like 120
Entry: 50
